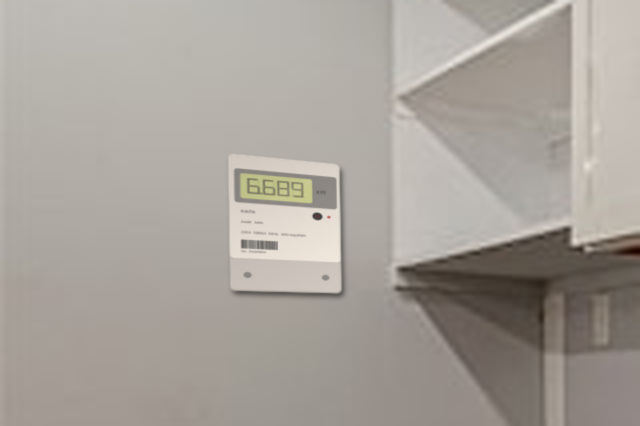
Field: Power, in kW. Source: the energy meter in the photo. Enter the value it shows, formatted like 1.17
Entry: 6.689
